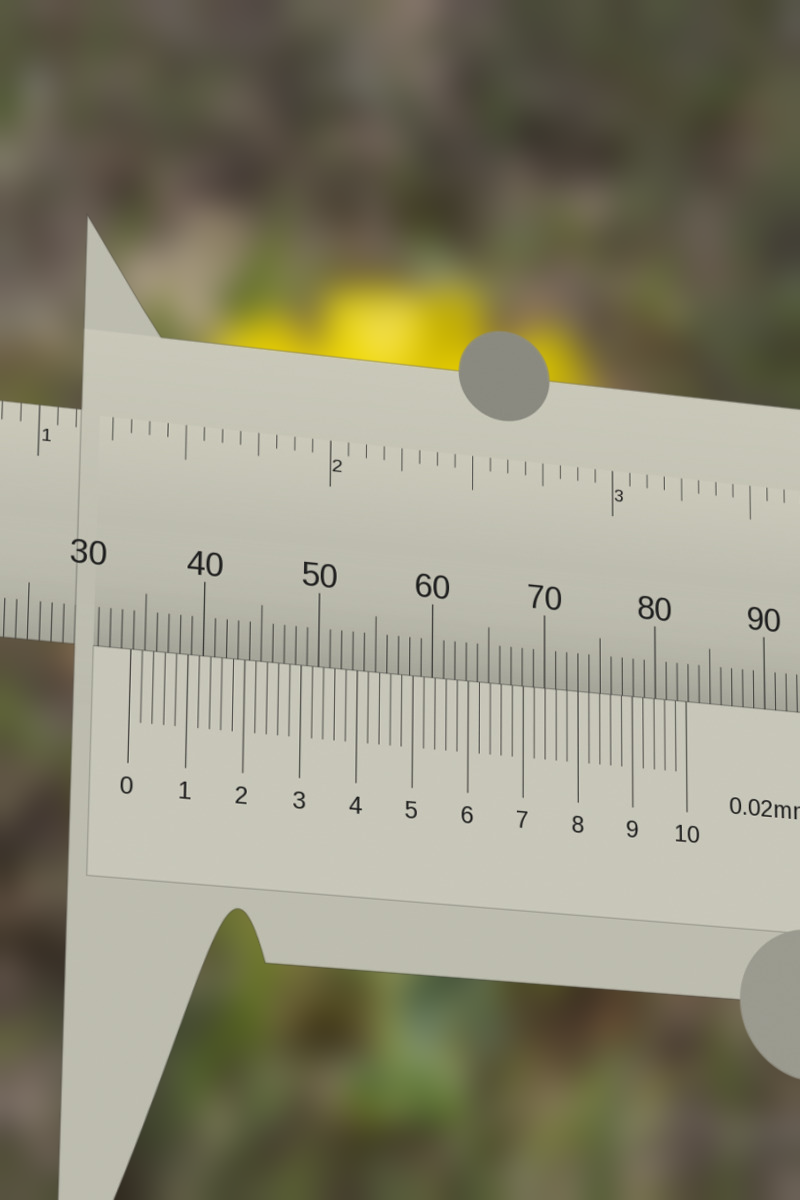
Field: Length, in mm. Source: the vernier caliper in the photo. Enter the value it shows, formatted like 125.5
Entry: 33.8
